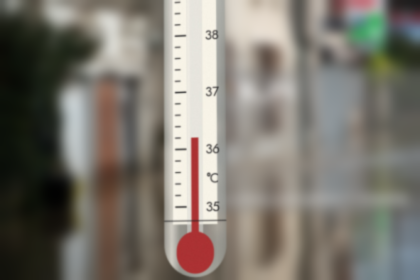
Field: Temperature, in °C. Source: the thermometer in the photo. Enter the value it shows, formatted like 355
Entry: 36.2
